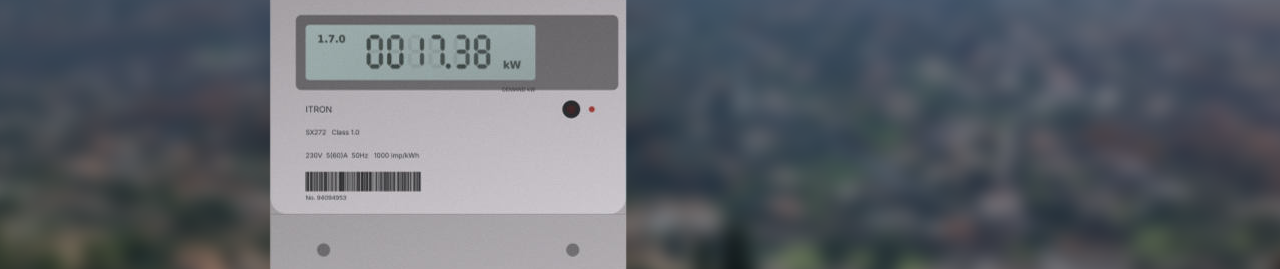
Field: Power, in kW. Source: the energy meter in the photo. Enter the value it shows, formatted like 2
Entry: 17.38
